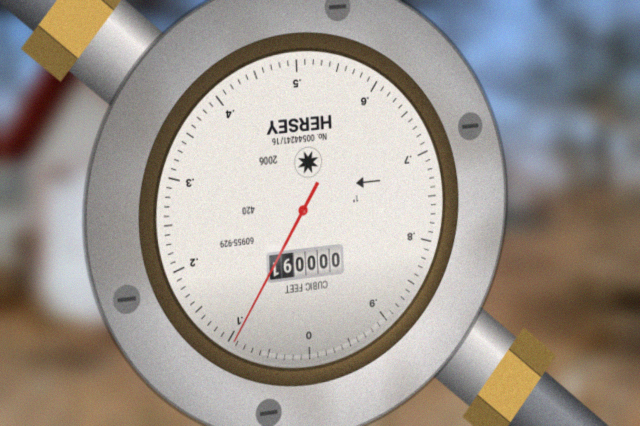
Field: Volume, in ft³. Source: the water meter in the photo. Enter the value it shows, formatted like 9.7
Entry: 91.09
